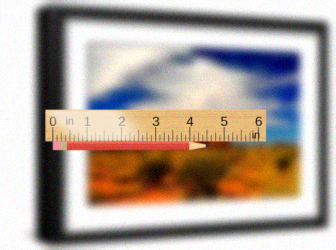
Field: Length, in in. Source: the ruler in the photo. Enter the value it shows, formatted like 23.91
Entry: 4.625
